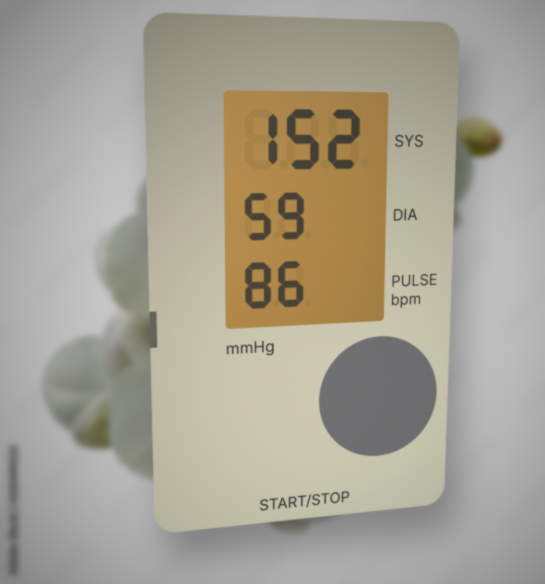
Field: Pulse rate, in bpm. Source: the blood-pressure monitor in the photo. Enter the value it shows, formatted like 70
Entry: 86
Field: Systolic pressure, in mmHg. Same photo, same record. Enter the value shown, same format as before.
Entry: 152
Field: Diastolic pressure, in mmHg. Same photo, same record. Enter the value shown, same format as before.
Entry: 59
